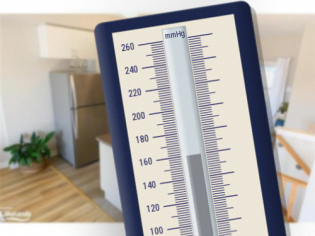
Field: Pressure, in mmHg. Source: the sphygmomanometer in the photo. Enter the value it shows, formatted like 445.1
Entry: 160
